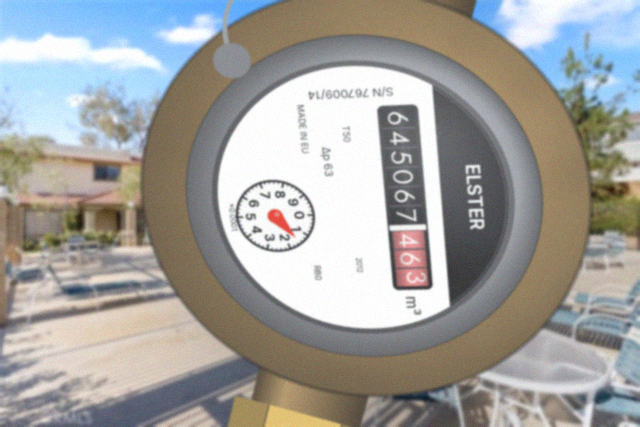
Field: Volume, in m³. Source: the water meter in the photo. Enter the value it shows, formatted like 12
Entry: 645067.4631
